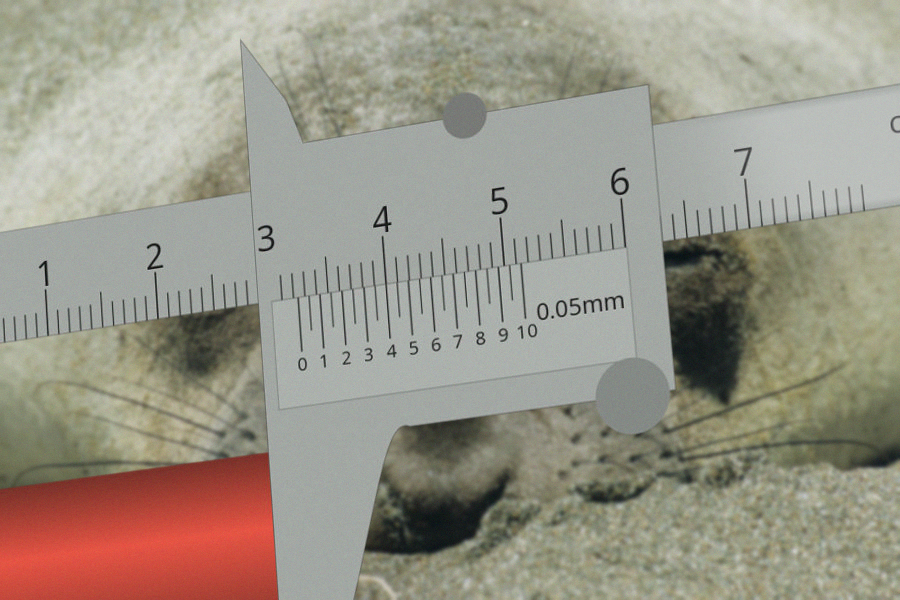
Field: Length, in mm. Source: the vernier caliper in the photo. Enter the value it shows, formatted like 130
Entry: 32.4
